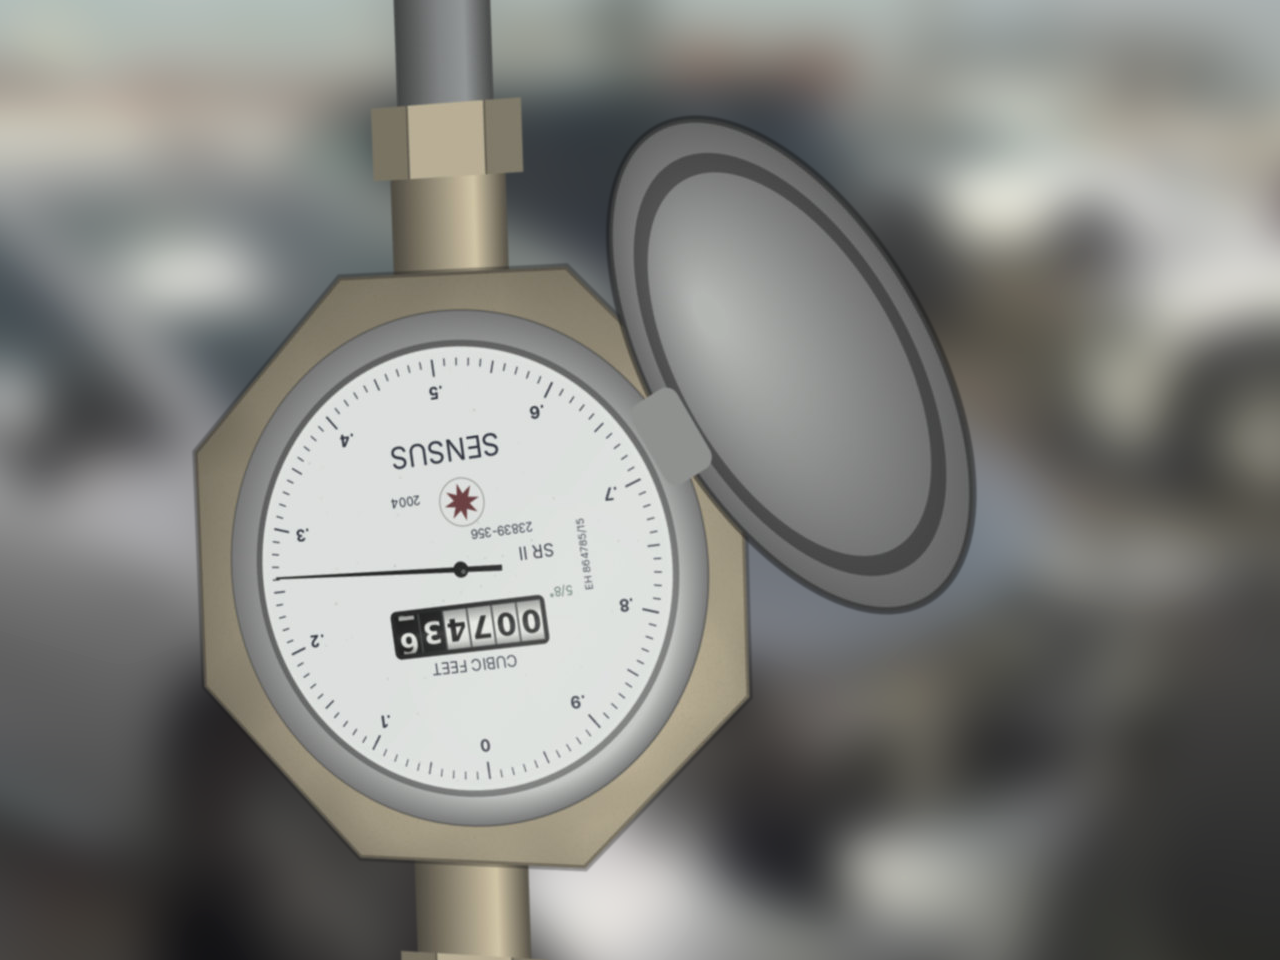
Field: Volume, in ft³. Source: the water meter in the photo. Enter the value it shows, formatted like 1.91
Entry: 7436.26
